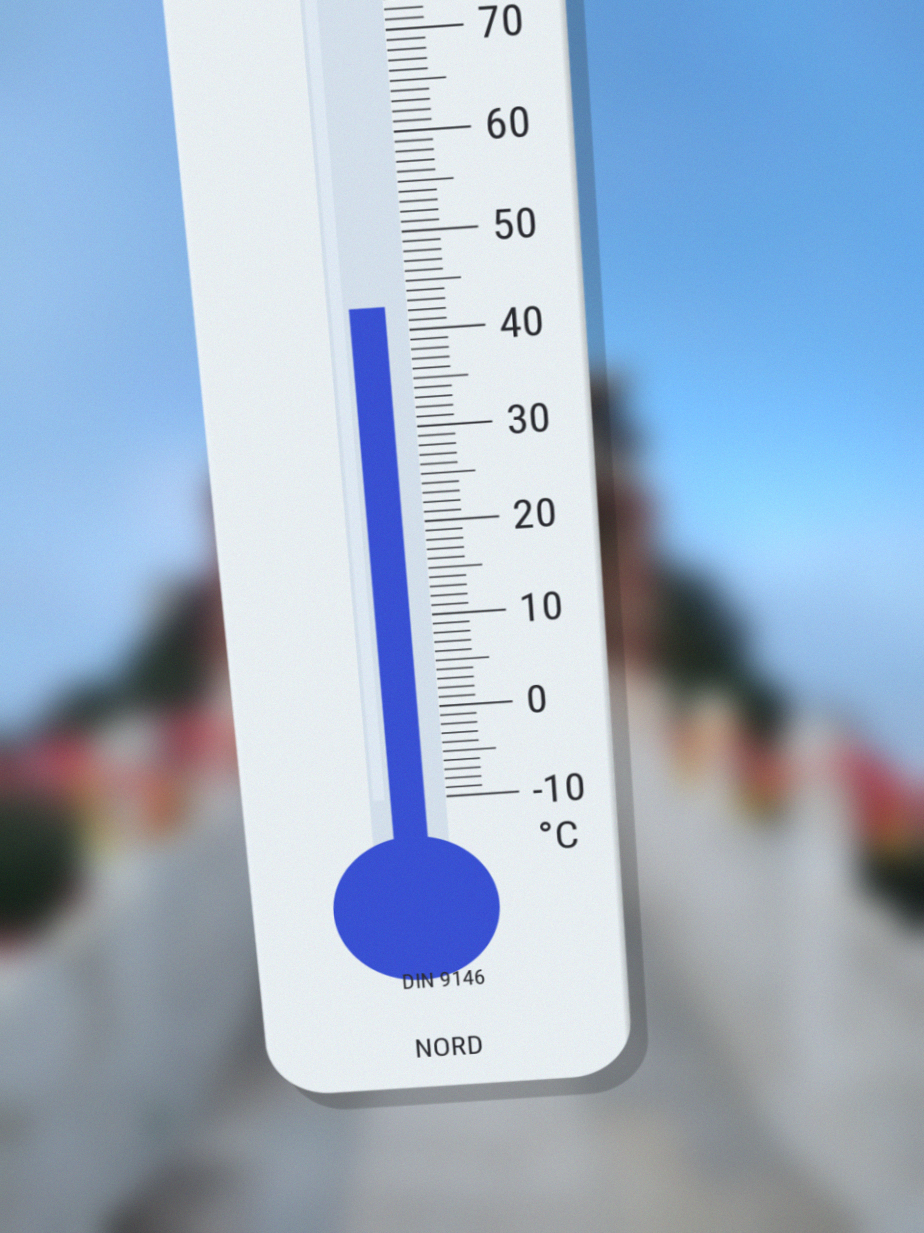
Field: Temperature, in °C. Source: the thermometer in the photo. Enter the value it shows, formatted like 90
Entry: 42.5
